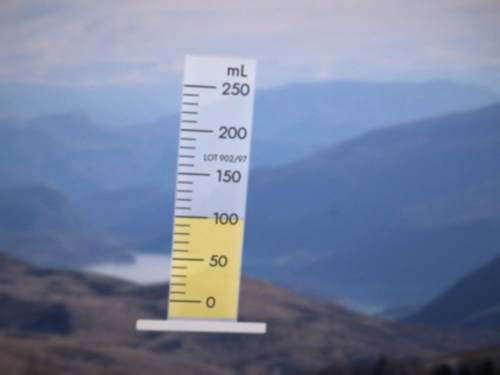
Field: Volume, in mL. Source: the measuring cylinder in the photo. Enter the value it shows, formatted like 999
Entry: 100
